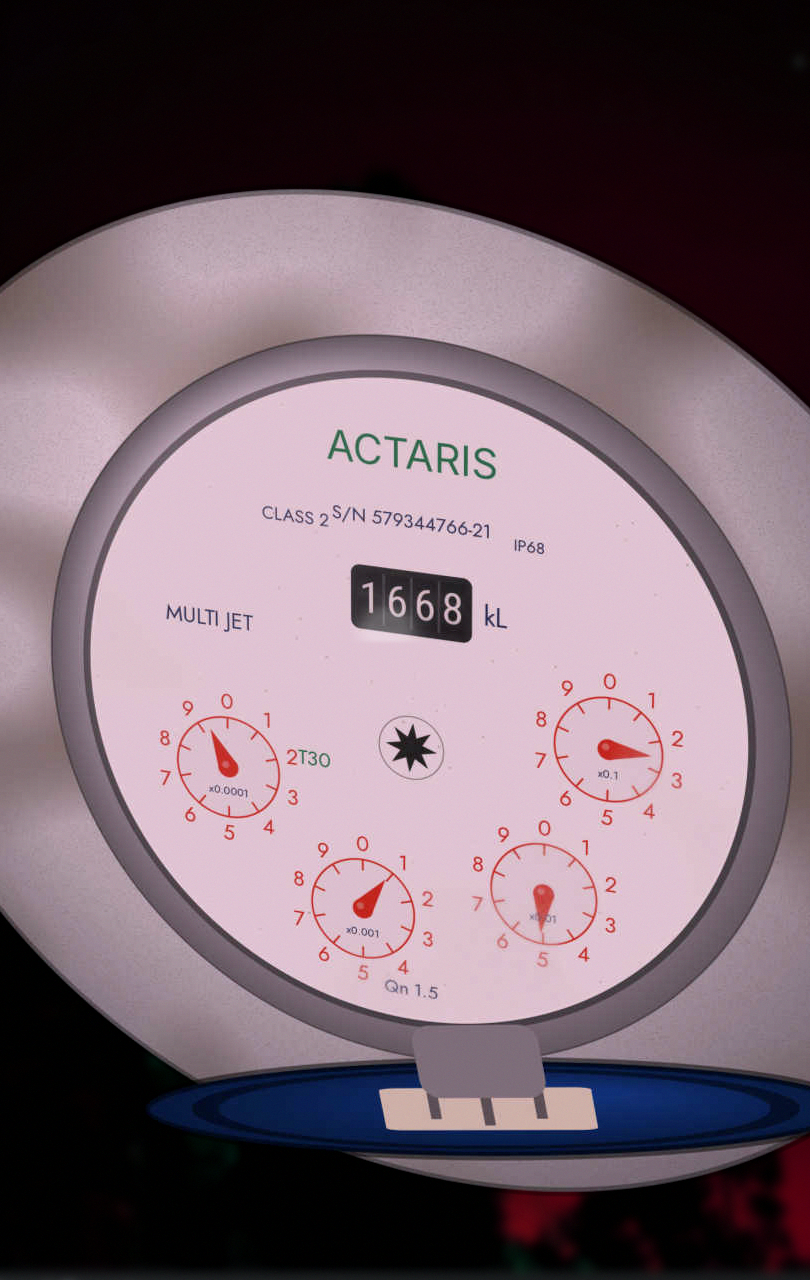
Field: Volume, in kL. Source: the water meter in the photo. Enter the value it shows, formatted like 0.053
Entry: 1668.2509
